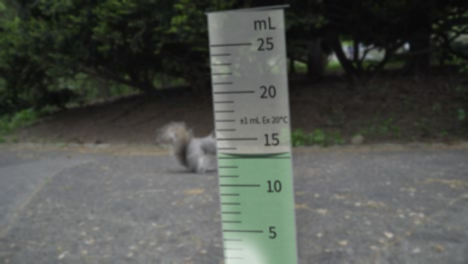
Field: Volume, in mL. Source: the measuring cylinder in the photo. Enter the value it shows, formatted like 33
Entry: 13
